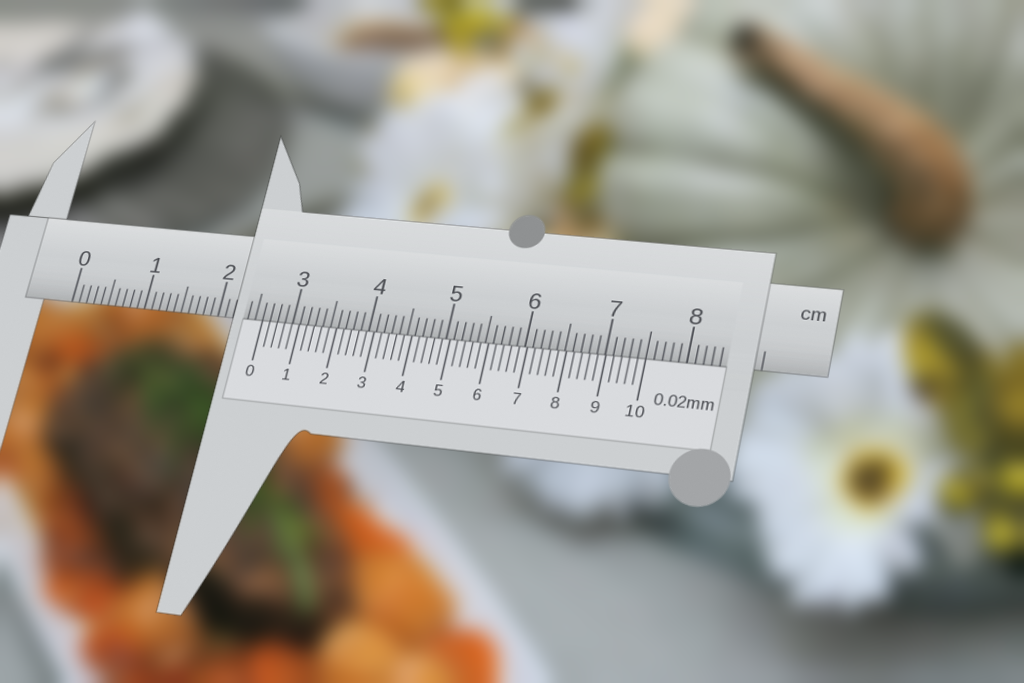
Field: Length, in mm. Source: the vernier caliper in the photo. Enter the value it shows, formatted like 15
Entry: 26.0
